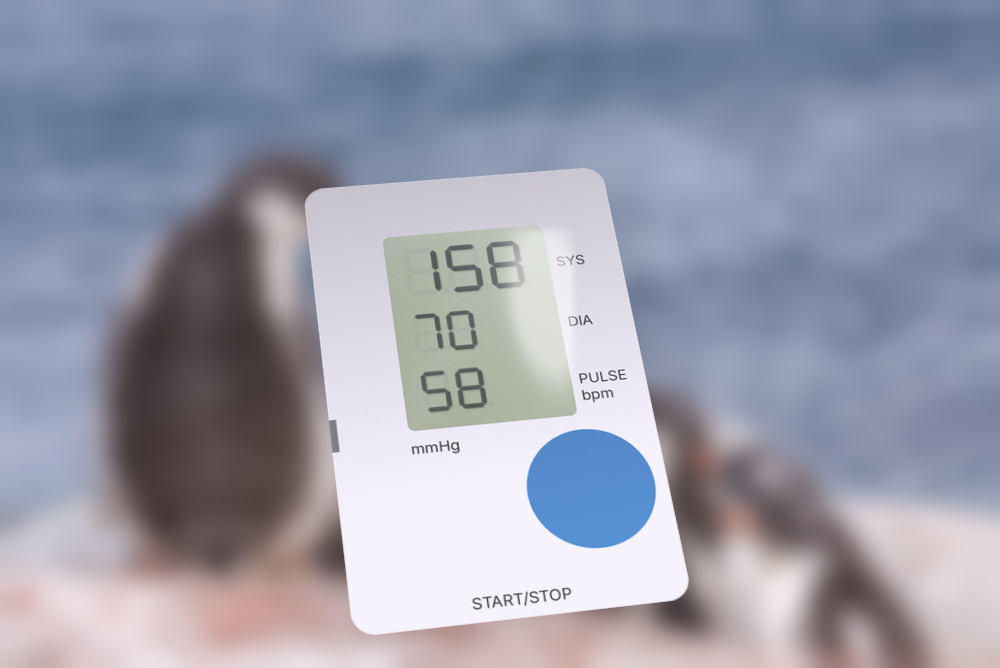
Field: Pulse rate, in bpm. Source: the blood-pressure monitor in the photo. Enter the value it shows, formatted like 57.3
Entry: 58
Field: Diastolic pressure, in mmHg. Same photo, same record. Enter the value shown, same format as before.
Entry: 70
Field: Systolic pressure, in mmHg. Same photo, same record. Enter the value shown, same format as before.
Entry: 158
